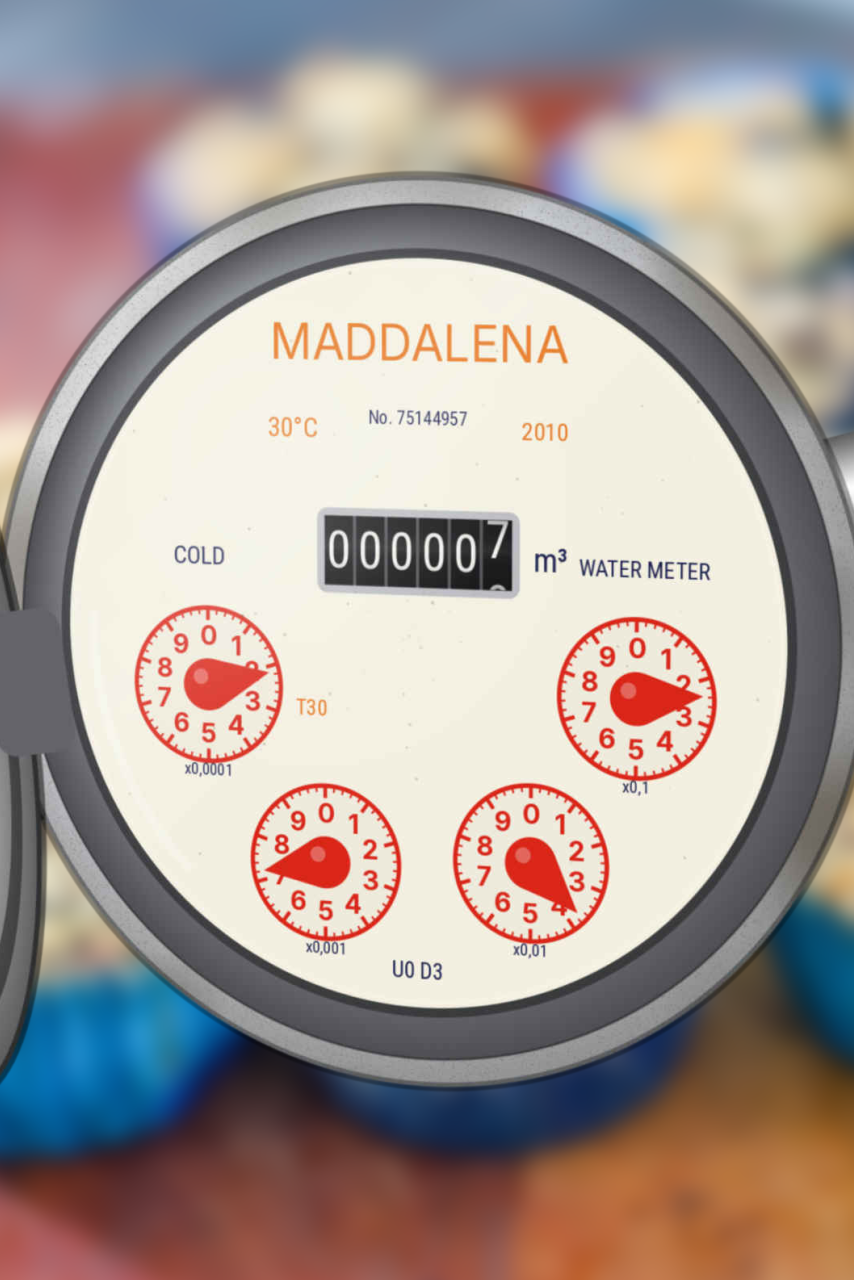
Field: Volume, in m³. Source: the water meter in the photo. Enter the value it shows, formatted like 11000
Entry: 7.2372
